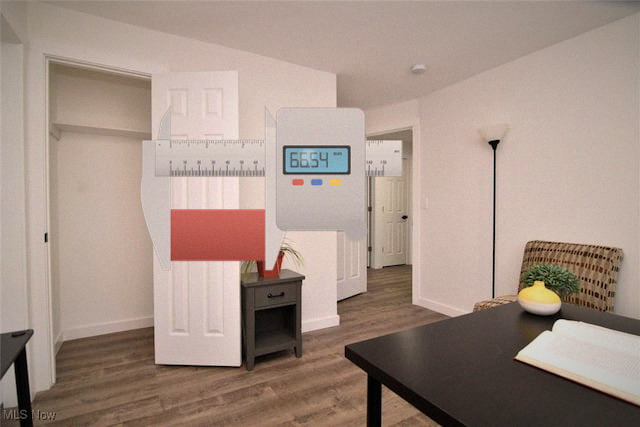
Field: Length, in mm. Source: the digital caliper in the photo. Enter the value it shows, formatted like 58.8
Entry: 66.54
